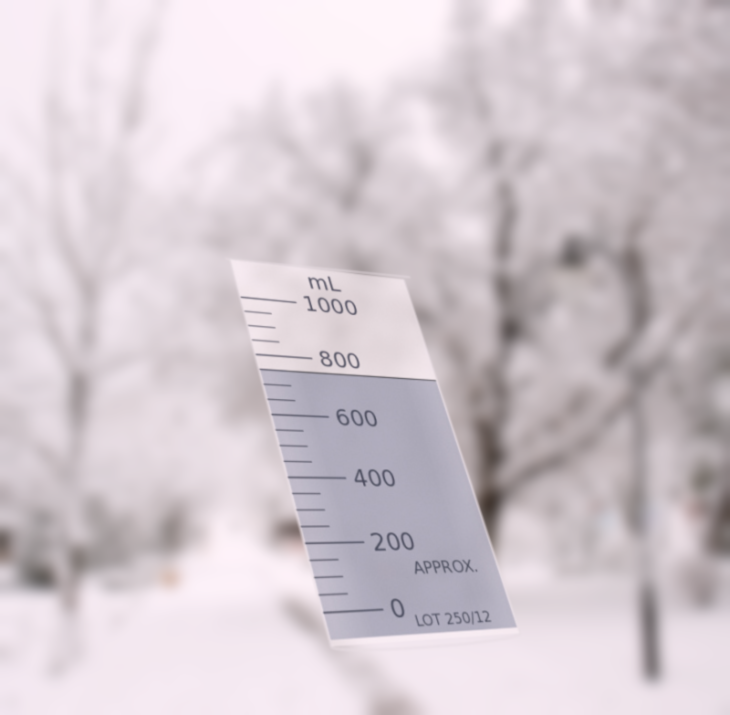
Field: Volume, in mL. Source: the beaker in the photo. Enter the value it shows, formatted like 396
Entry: 750
